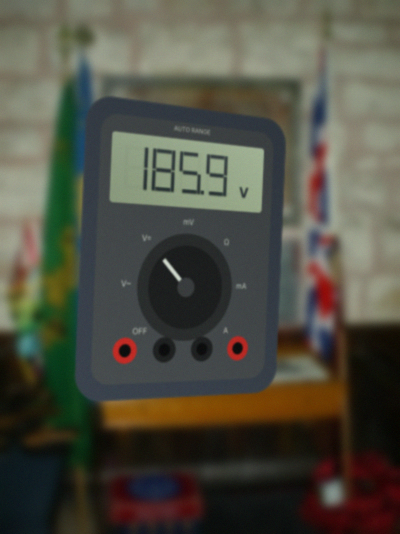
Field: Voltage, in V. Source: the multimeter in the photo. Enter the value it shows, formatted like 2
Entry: 185.9
